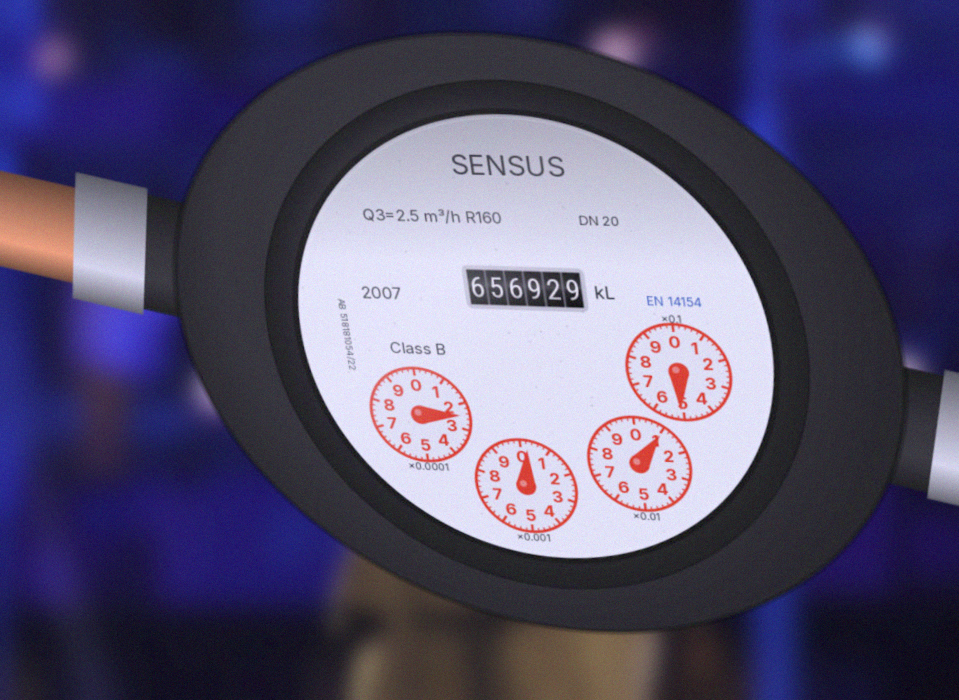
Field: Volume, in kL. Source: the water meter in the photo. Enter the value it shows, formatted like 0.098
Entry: 656929.5102
